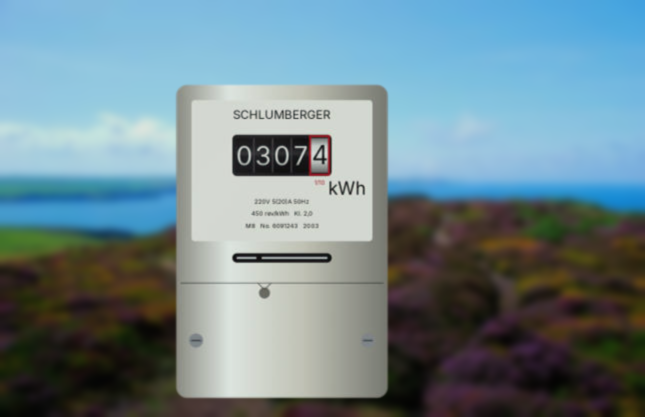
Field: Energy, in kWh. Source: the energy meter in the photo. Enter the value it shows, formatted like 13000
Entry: 307.4
